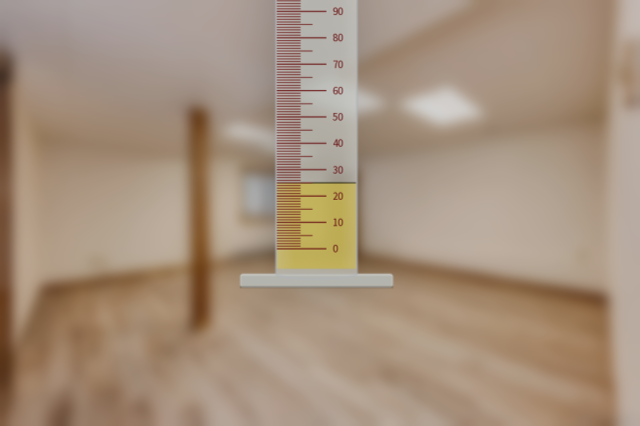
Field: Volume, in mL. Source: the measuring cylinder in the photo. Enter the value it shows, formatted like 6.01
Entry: 25
